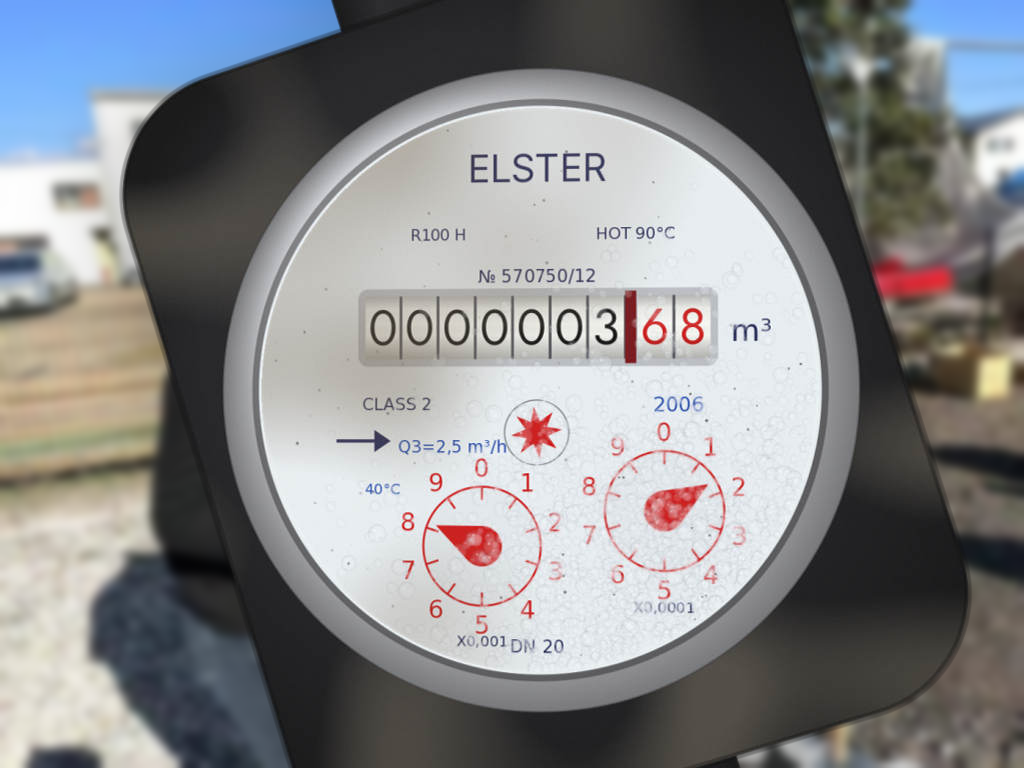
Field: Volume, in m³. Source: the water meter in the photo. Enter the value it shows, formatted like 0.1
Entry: 3.6881
